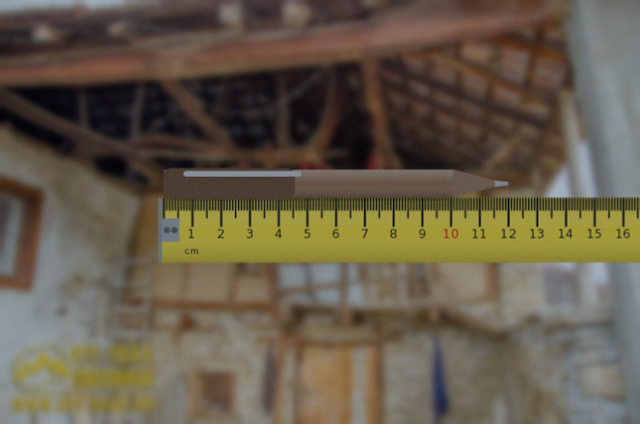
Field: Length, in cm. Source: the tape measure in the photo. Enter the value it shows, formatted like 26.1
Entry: 12
